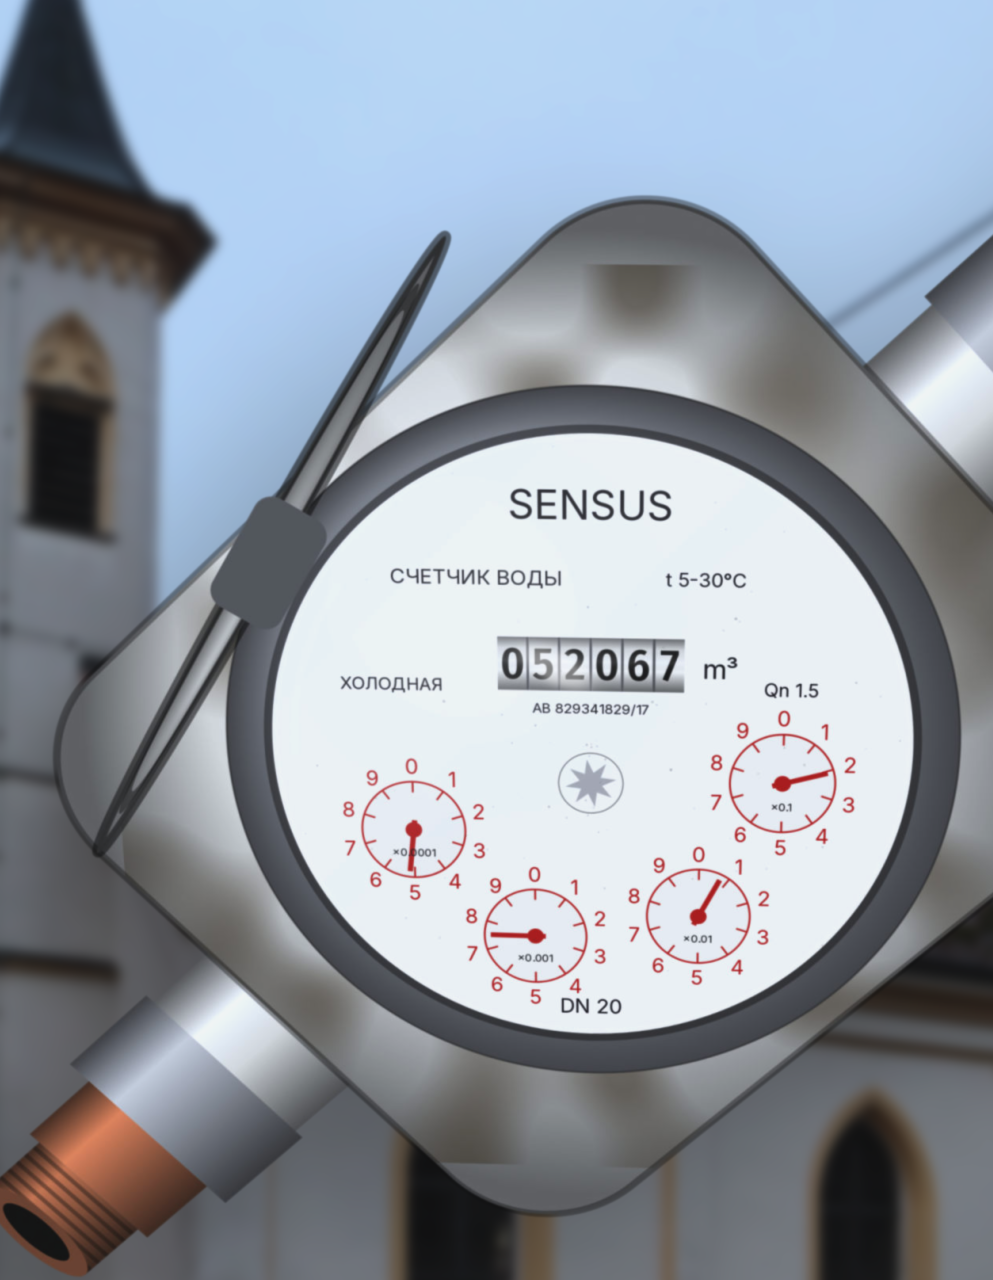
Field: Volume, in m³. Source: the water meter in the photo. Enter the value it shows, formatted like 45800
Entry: 52067.2075
